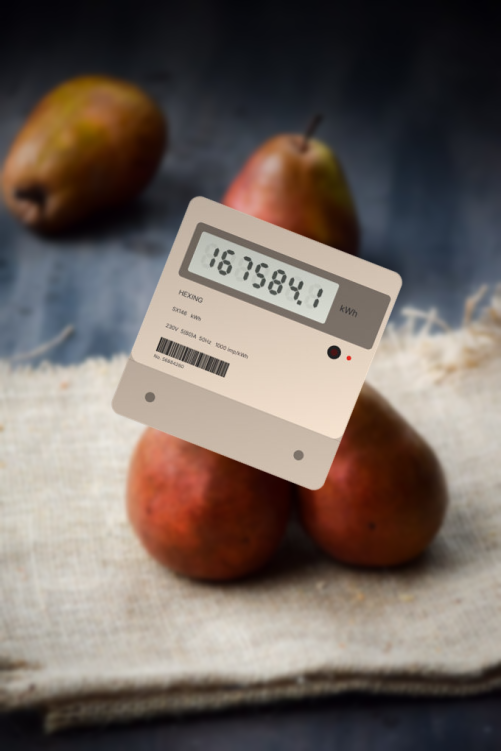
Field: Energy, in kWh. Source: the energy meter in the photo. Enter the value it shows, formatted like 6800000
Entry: 167584.1
